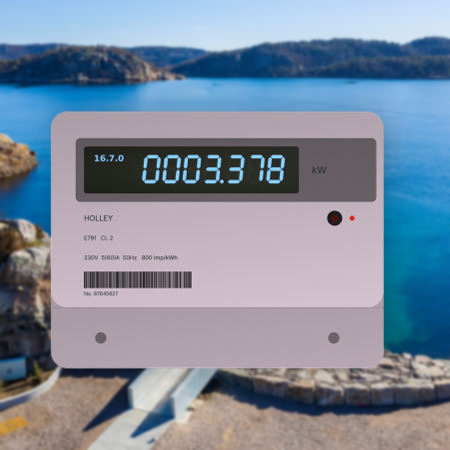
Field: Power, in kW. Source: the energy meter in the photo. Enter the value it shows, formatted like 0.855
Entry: 3.378
